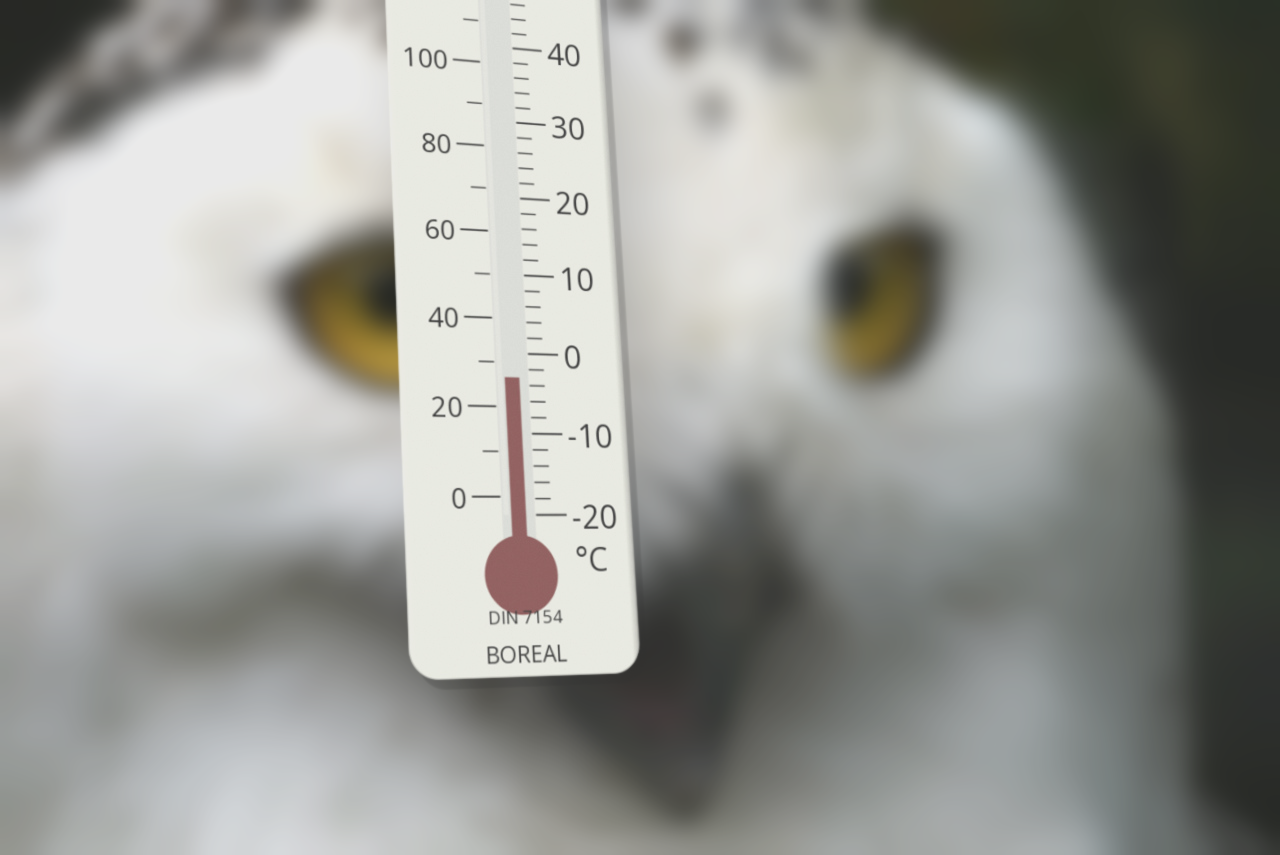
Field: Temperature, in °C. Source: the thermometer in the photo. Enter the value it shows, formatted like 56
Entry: -3
